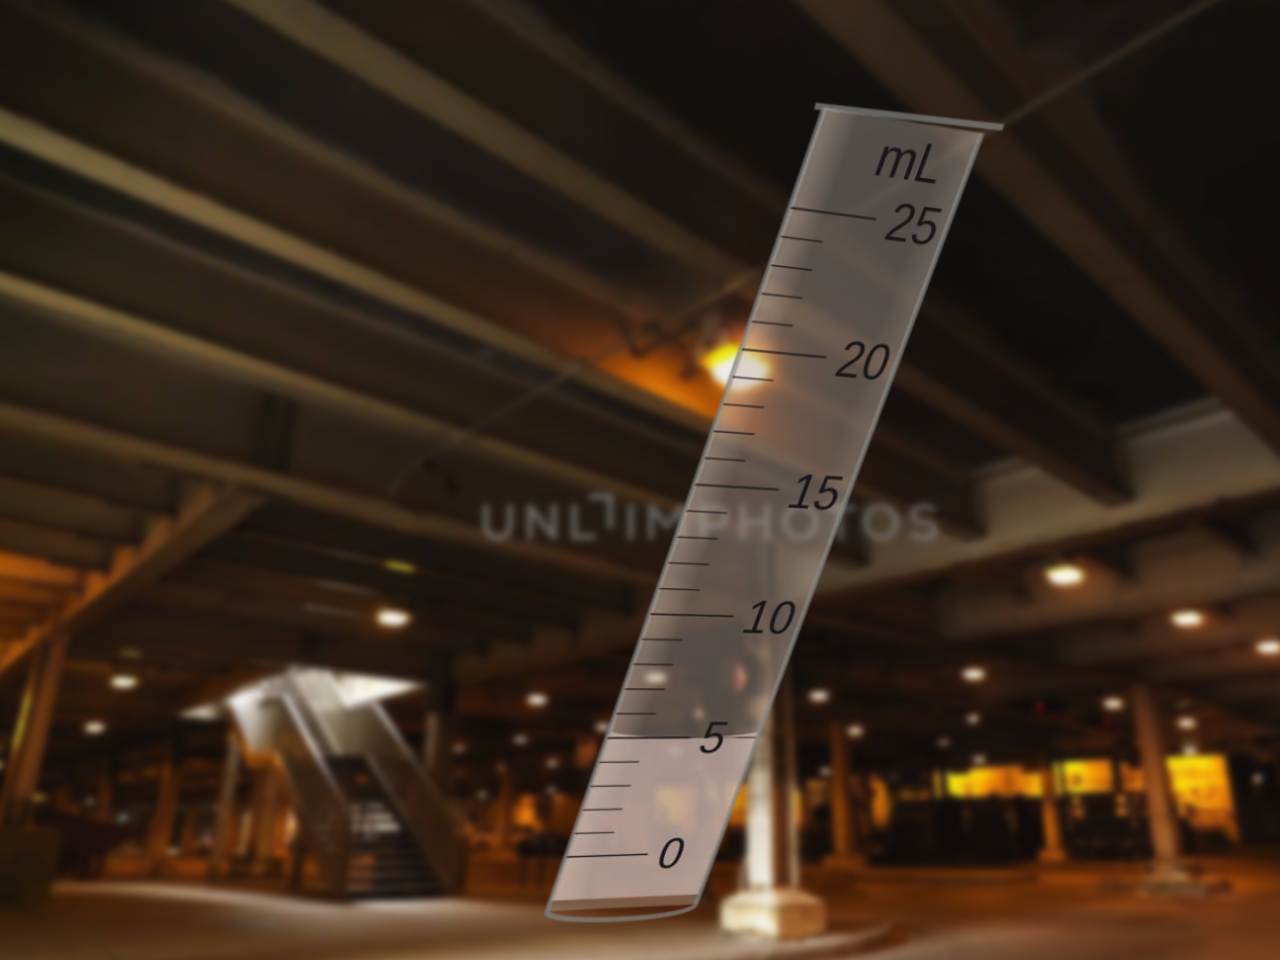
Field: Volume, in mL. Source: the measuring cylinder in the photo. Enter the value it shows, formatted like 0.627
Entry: 5
